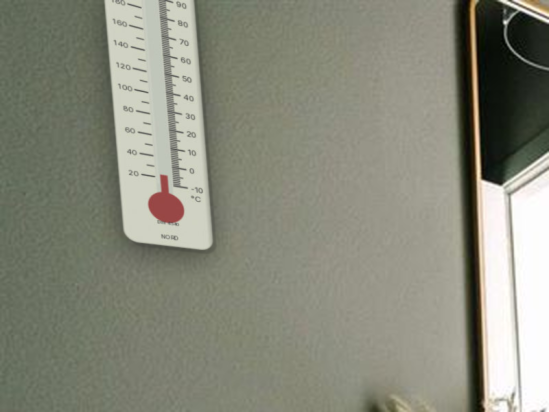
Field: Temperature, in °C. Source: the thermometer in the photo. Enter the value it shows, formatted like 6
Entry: -5
